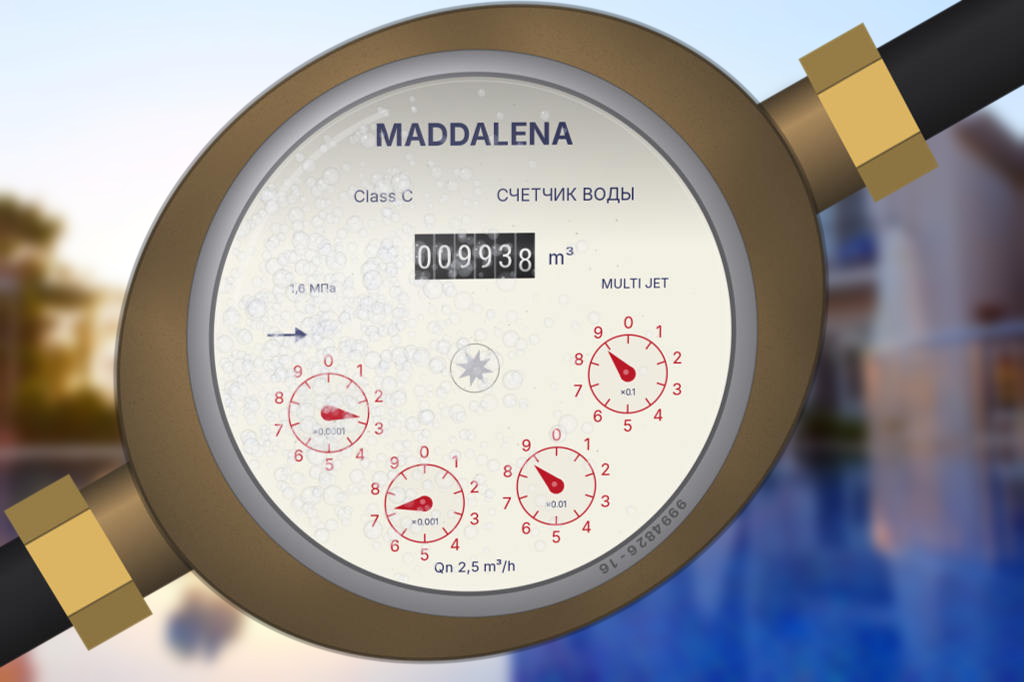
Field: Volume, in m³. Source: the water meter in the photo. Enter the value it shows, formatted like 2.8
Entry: 9937.8872
